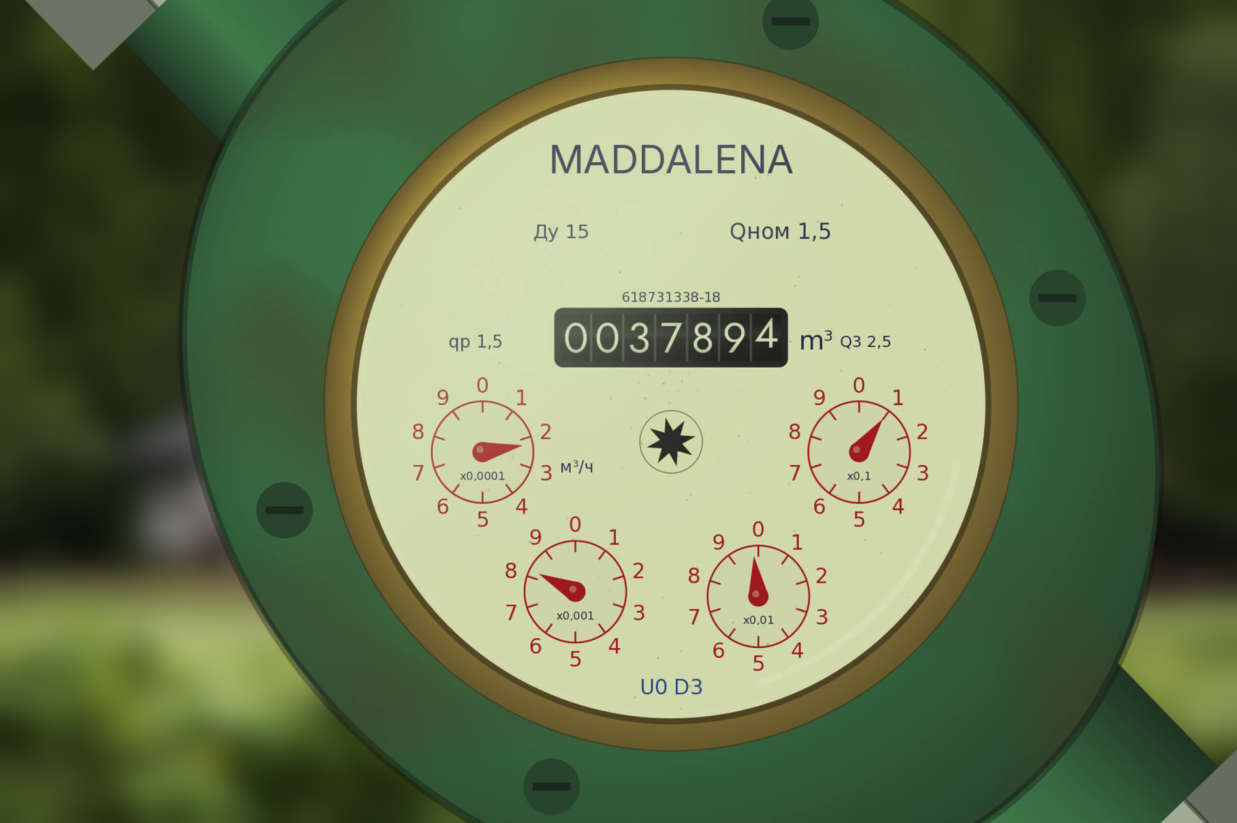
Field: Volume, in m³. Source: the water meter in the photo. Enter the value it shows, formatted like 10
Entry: 37894.0982
